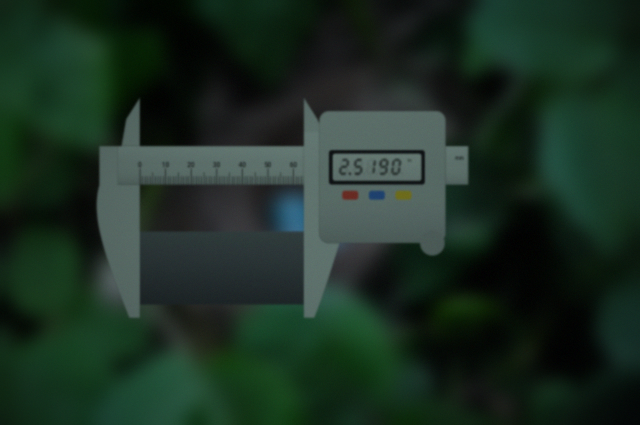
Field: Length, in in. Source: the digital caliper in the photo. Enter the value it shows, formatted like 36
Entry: 2.5190
